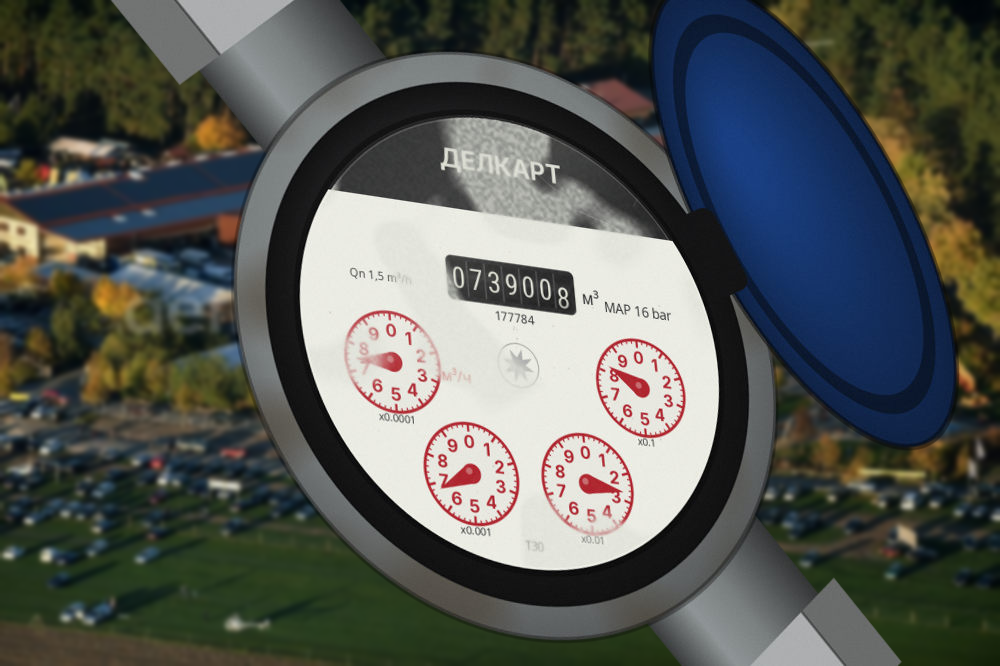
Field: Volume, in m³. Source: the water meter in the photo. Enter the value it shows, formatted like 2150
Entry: 739007.8267
